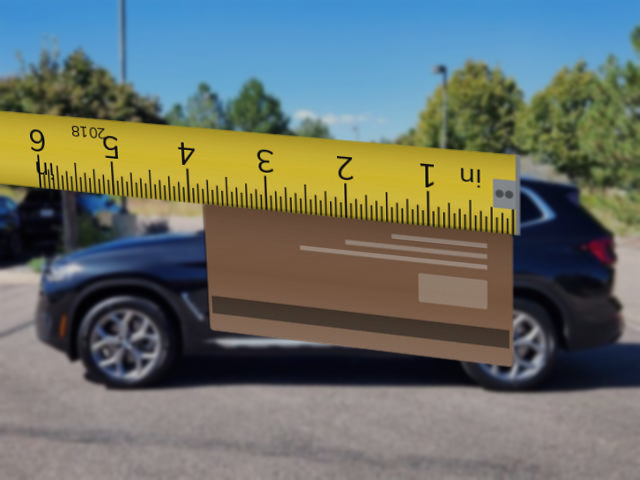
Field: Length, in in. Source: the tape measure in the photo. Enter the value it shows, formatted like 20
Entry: 3.8125
